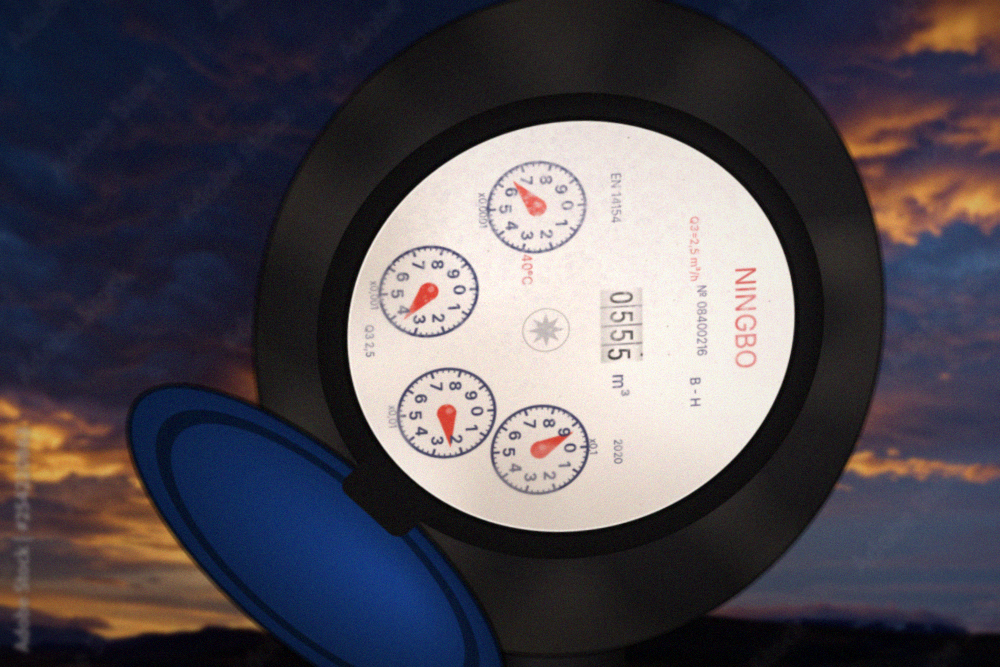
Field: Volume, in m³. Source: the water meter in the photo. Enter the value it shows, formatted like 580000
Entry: 554.9236
